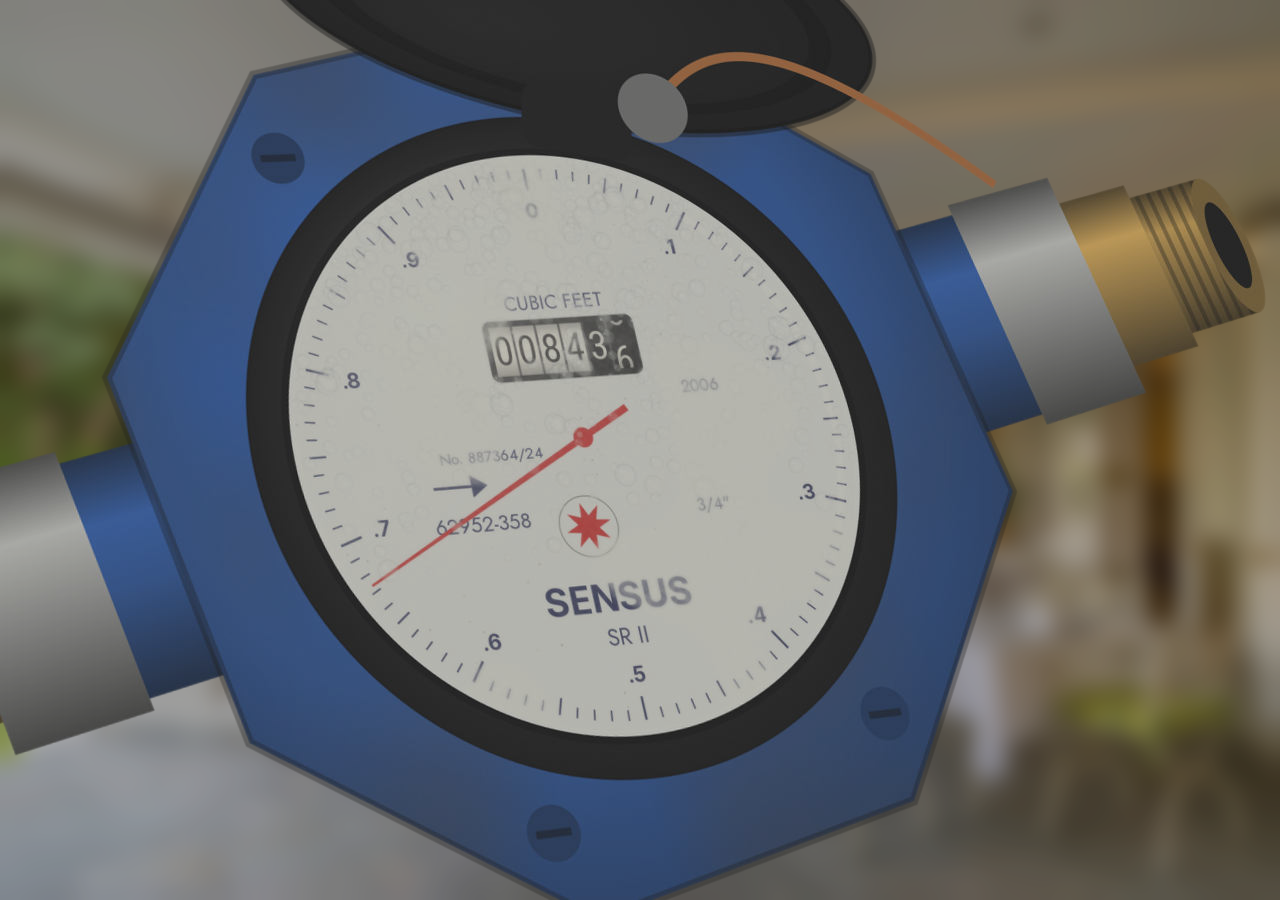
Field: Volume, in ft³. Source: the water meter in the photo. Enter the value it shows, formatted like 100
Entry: 8435.67
